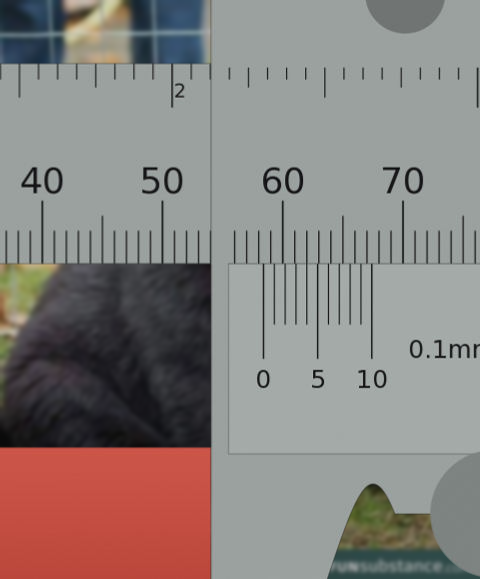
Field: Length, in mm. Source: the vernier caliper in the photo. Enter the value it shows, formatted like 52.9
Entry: 58.4
